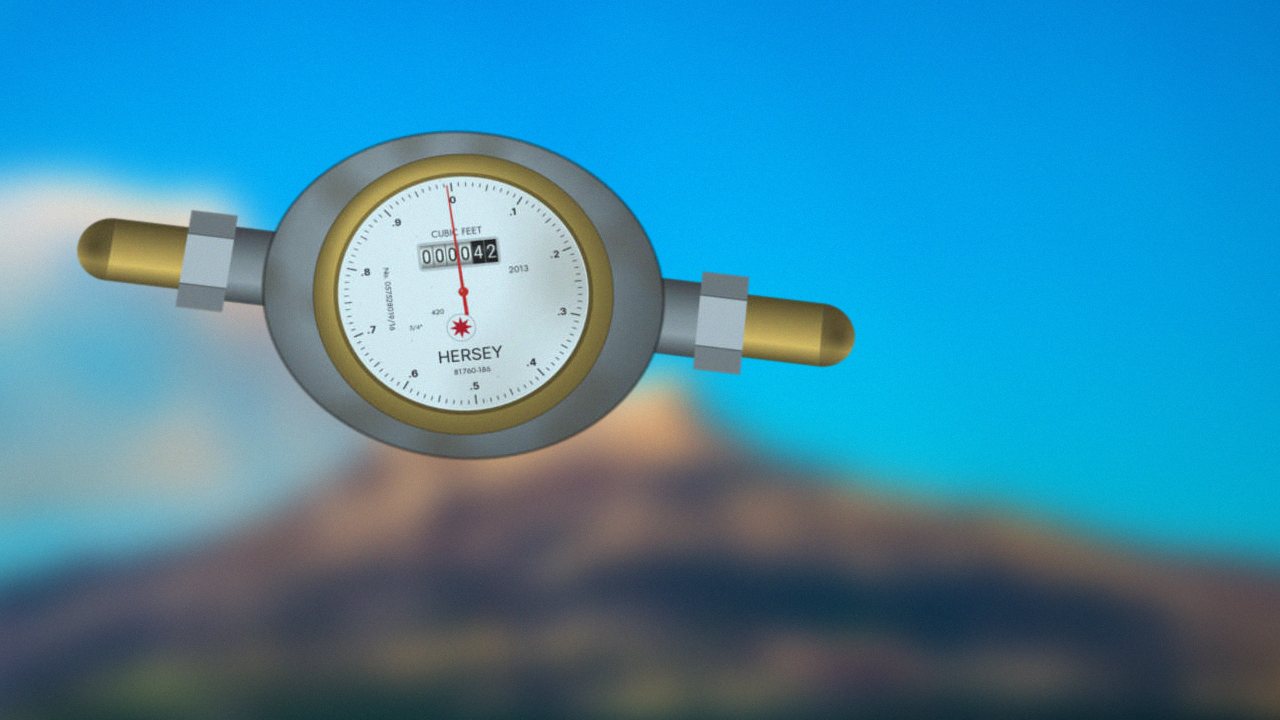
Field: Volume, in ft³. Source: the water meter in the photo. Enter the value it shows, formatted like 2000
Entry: 41.99
